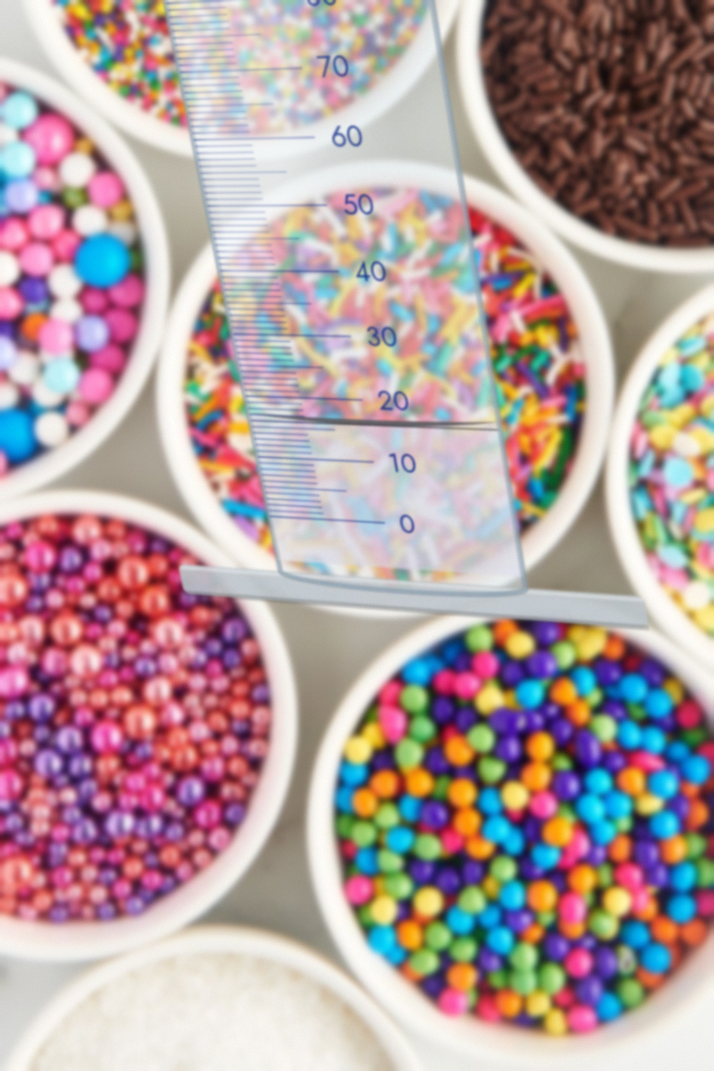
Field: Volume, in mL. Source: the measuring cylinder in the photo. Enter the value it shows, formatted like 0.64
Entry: 16
